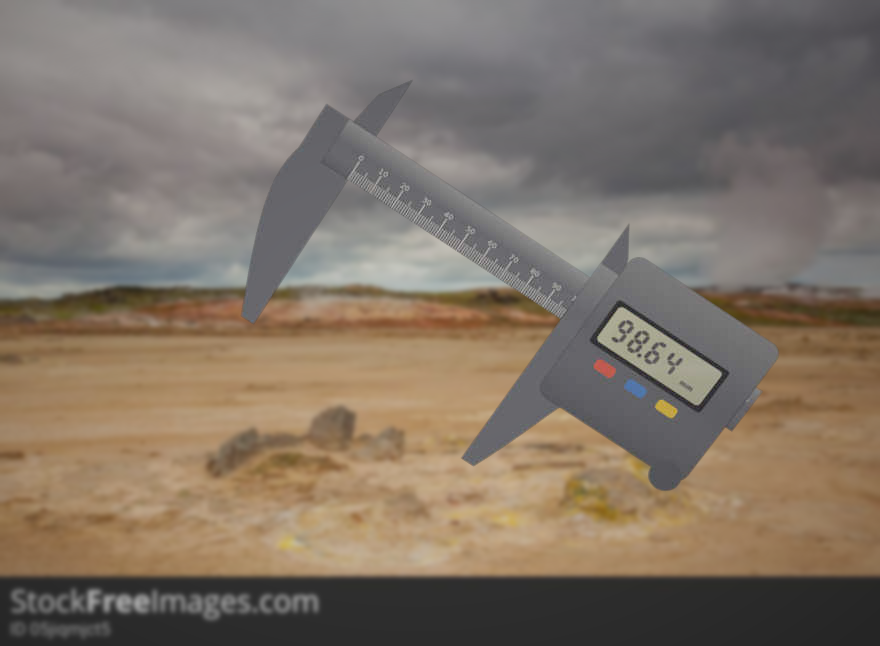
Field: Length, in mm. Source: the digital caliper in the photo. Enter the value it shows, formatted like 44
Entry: 98.64
